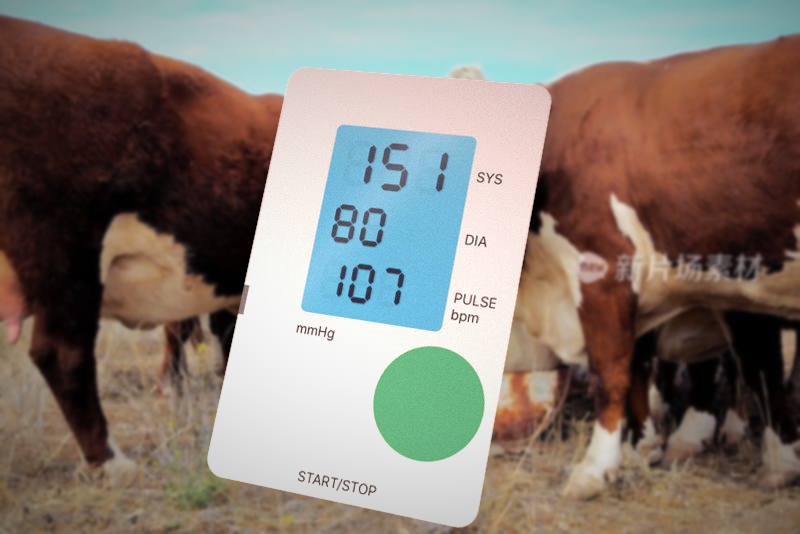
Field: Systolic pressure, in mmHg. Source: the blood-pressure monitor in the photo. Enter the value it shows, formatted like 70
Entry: 151
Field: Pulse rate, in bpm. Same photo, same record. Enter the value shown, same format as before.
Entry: 107
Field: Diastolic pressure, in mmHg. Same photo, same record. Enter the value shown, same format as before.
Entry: 80
